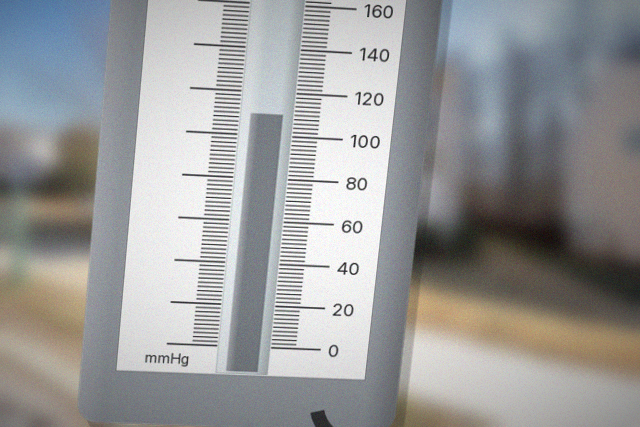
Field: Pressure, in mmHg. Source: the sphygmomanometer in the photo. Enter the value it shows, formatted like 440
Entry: 110
